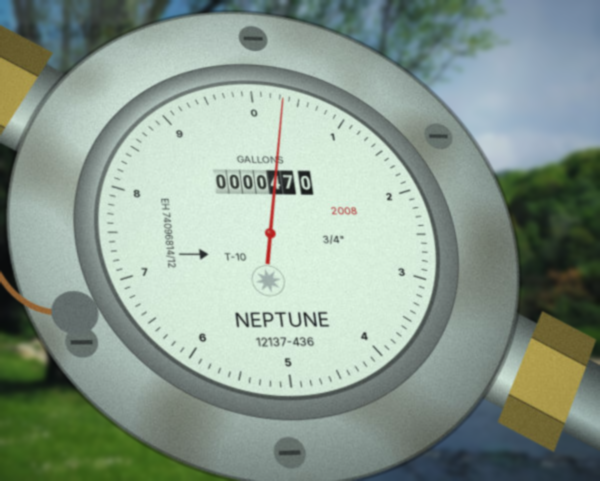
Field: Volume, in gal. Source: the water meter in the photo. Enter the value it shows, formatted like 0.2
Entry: 470.3
